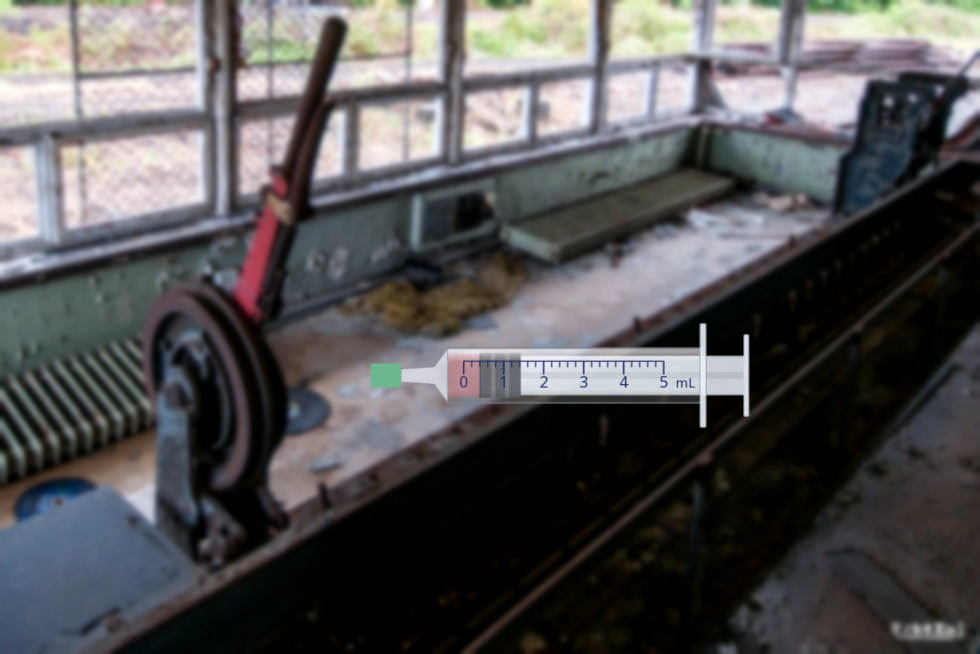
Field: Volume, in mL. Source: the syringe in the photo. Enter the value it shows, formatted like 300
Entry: 0.4
